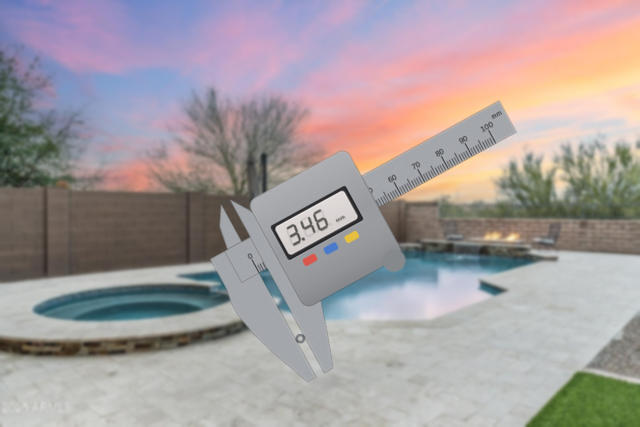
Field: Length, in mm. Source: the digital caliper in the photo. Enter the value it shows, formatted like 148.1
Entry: 3.46
